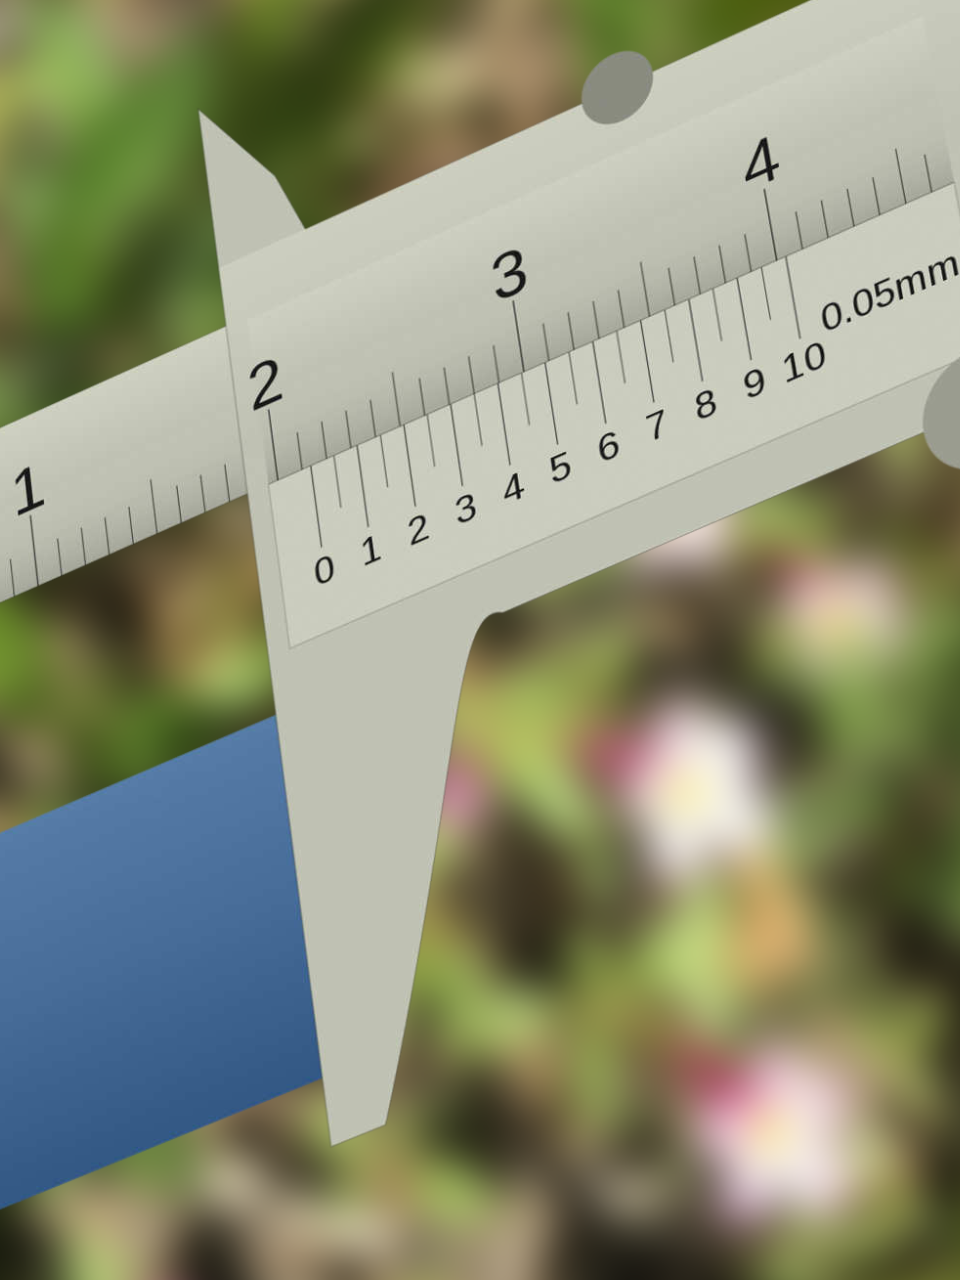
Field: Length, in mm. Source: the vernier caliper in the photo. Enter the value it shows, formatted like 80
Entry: 21.35
